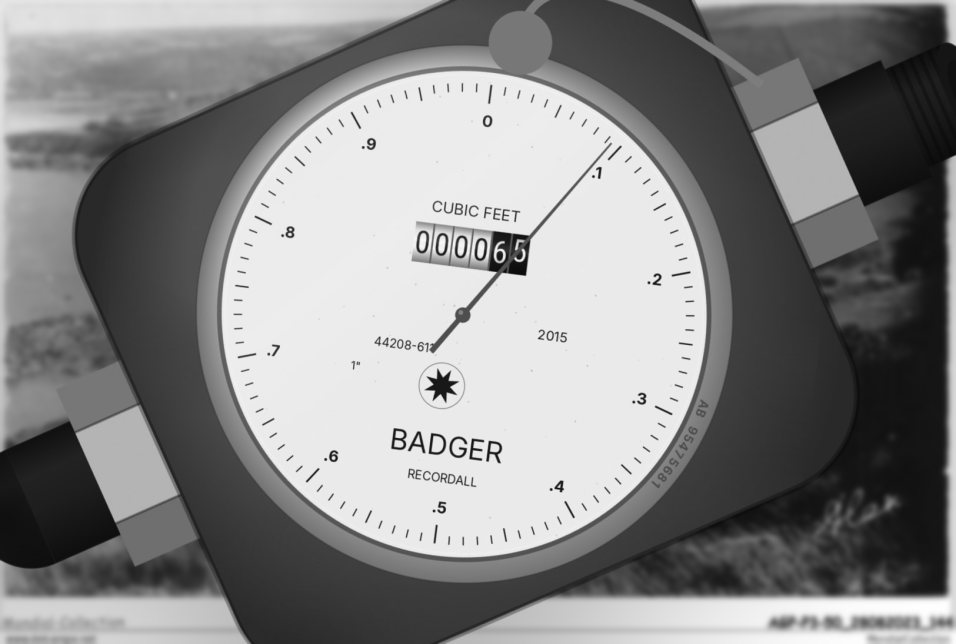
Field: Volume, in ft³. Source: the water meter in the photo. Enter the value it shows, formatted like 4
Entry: 65.09
